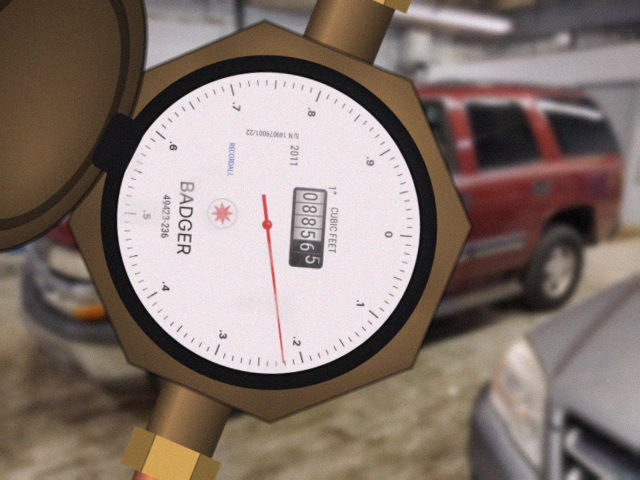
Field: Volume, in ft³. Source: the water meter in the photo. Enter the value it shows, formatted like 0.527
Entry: 88565.22
